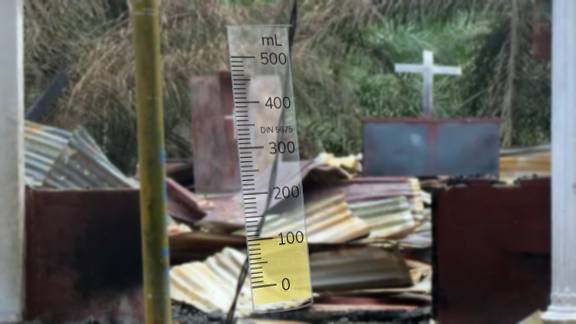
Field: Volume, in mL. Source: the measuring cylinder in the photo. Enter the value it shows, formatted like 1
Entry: 100
